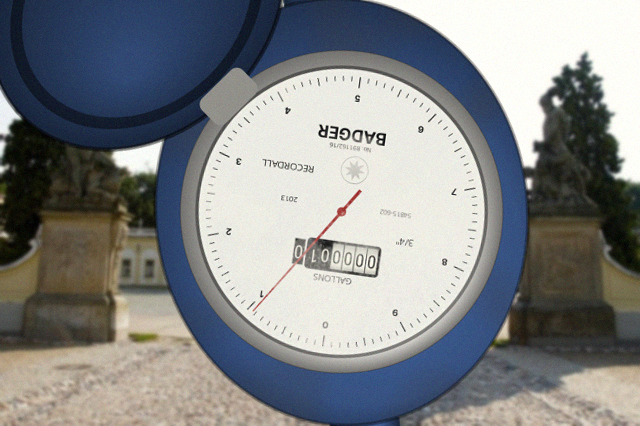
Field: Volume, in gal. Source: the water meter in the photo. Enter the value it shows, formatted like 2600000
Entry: 10.9
